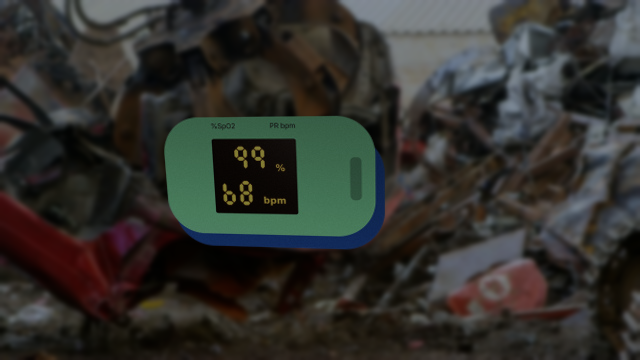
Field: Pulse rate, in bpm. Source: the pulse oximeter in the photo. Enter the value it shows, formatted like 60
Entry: 68
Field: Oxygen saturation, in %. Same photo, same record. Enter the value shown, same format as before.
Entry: 99
